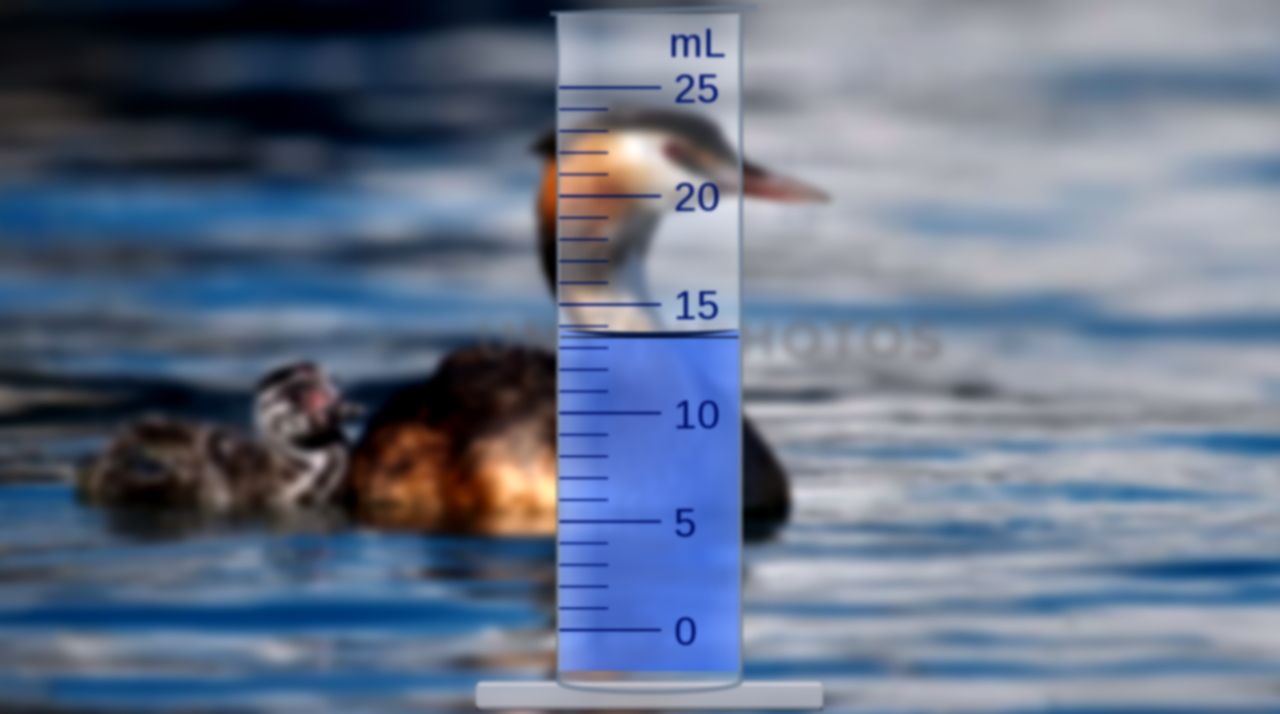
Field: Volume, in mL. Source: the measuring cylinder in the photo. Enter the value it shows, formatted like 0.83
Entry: 13.5
